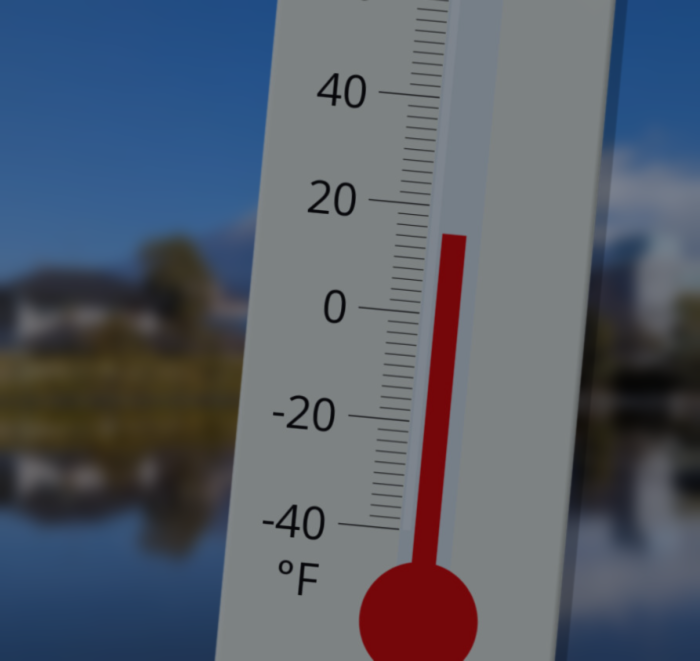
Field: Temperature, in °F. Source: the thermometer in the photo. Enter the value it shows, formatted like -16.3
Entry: 15
